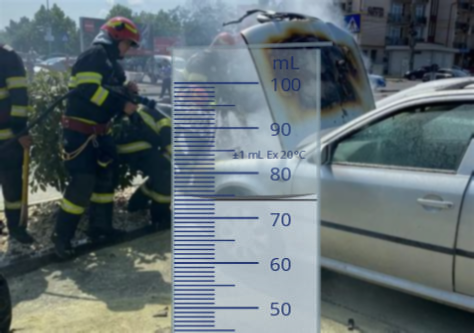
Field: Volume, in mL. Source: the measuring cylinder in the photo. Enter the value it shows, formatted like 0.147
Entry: 74
